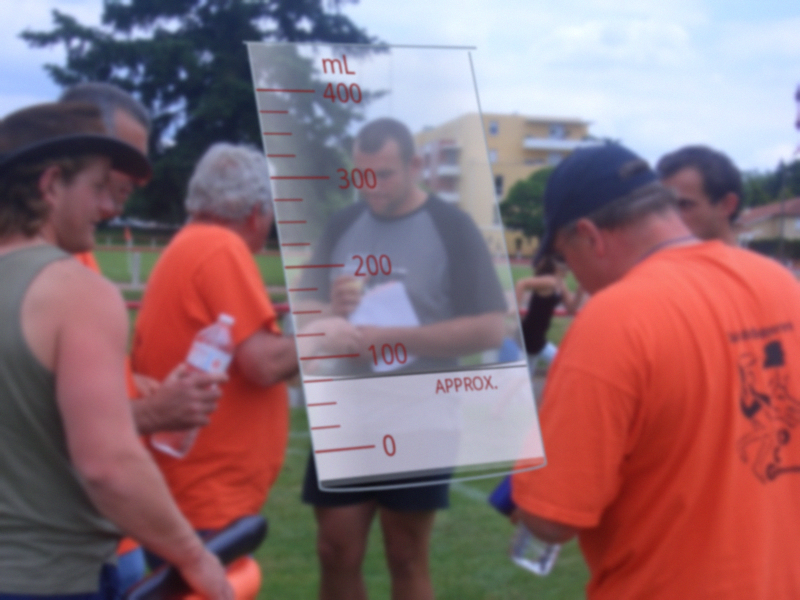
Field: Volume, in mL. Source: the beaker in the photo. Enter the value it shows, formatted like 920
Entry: 75
